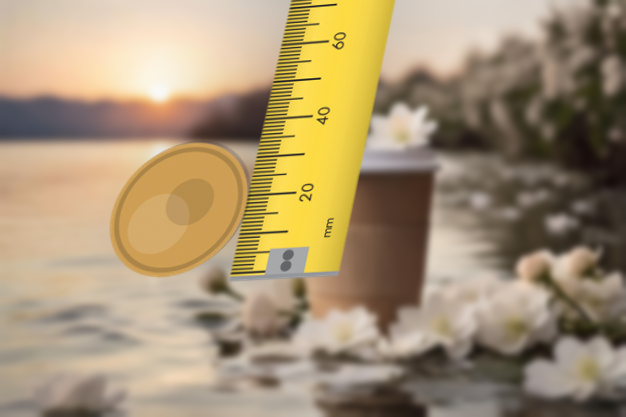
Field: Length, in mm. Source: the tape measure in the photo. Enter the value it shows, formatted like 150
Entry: 35
